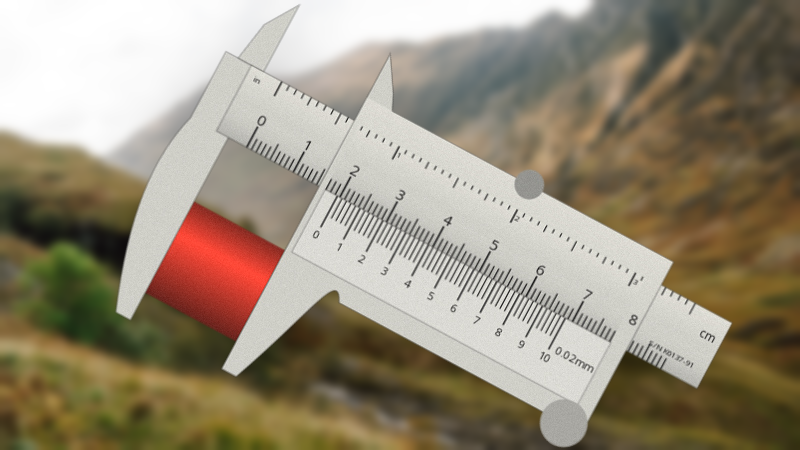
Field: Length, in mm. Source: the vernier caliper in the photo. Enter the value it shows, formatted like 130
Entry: 19.5
